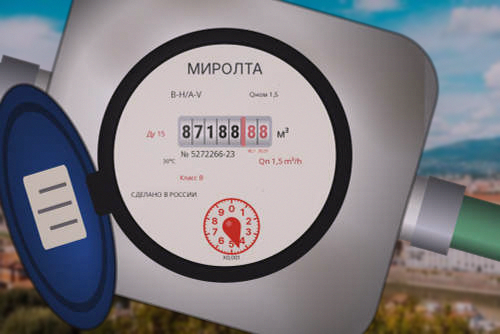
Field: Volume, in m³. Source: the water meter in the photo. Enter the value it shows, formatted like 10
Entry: 87188.884
